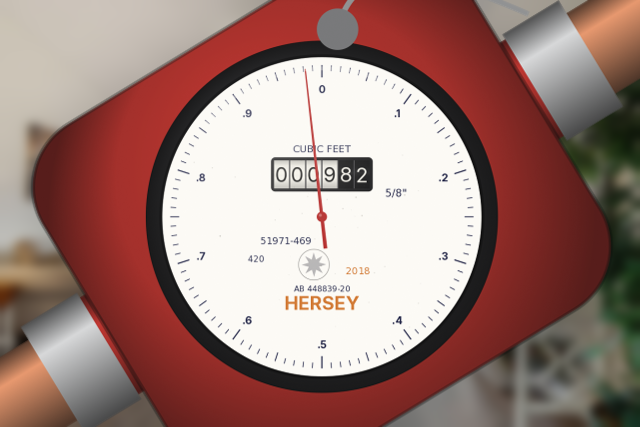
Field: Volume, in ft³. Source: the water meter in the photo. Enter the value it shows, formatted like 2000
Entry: 981.98
